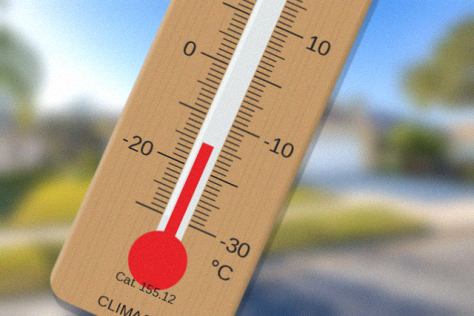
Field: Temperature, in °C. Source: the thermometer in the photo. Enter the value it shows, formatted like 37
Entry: -15
